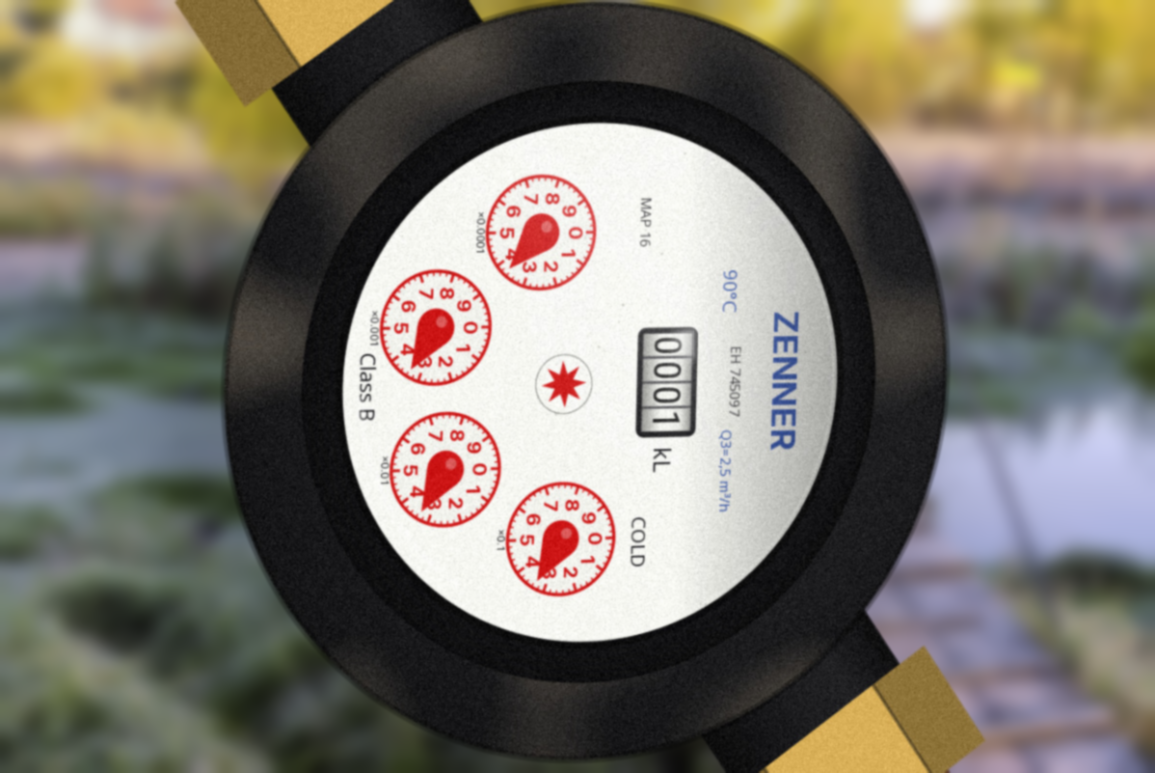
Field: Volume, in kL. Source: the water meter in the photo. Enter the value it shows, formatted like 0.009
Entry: 1.3333
